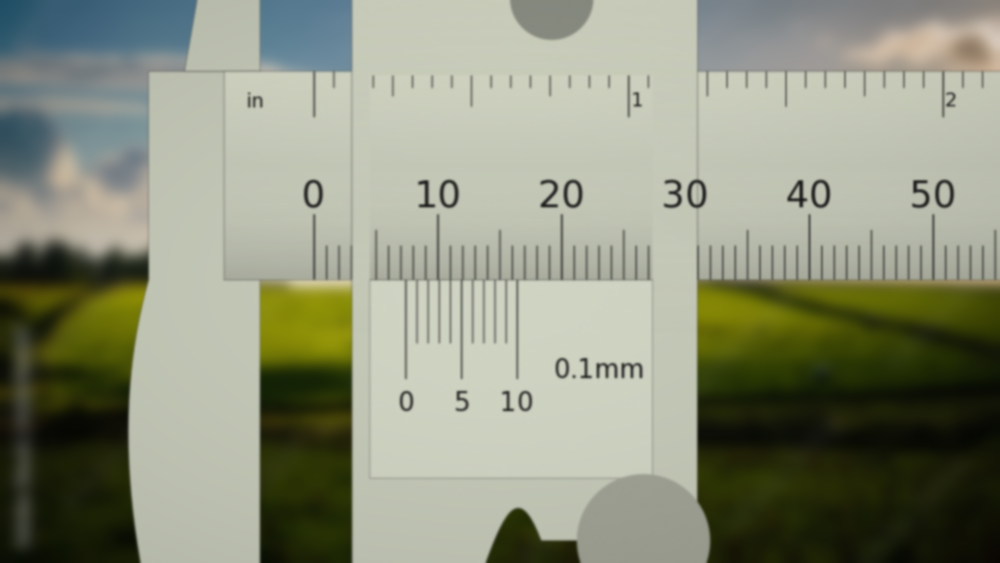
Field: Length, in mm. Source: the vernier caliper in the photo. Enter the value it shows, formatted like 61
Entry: 7.4
